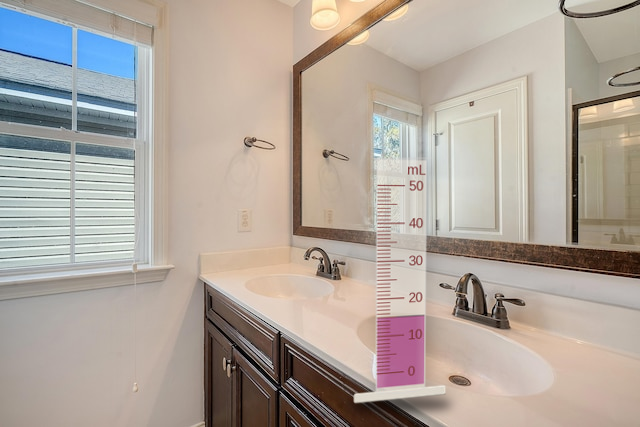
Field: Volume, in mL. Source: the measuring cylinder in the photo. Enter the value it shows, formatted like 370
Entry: 15
